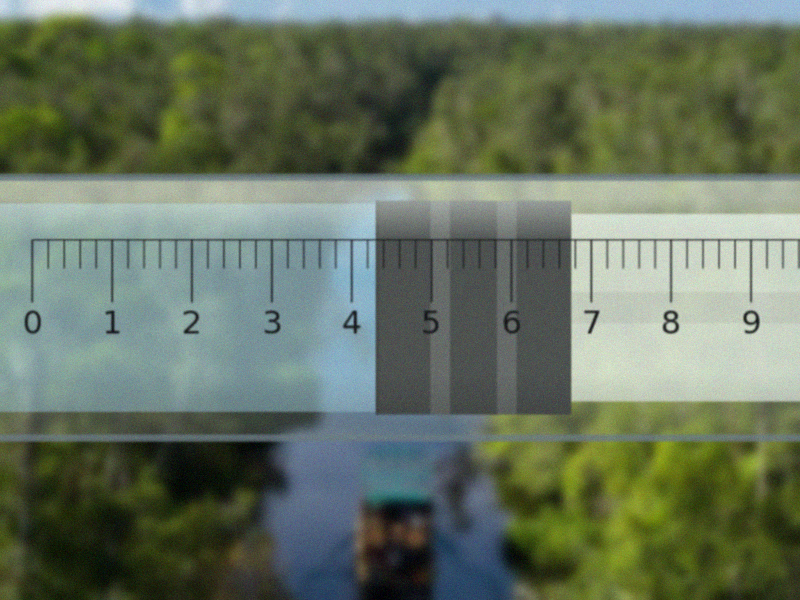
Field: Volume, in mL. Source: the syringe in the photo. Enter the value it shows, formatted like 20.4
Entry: 4.3
